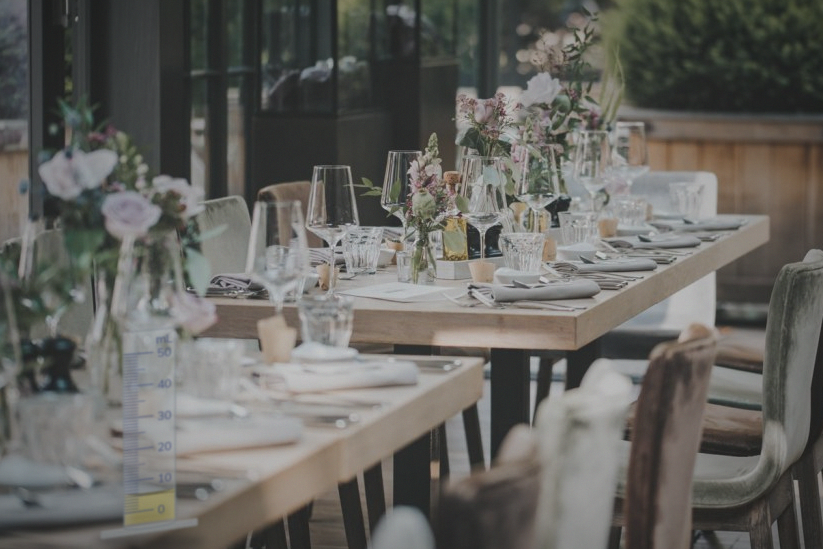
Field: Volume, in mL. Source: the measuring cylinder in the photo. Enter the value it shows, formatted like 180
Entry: 5
